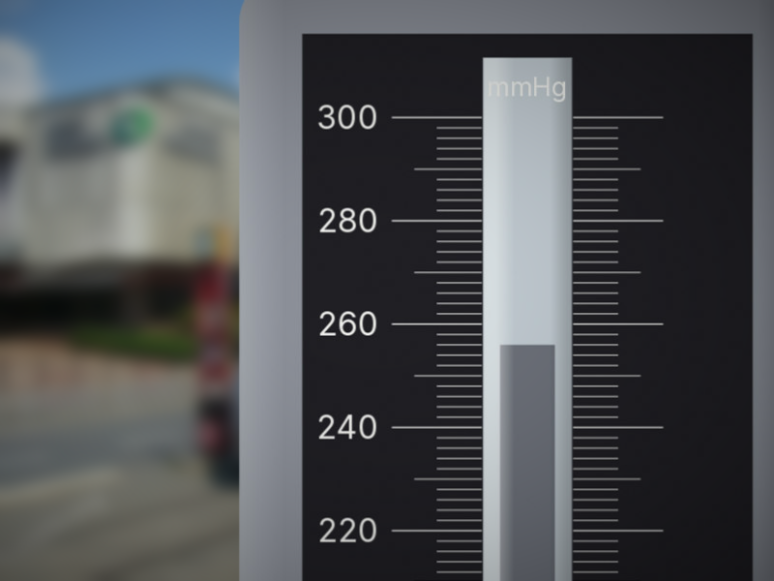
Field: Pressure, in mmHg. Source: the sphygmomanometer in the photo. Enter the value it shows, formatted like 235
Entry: 256
